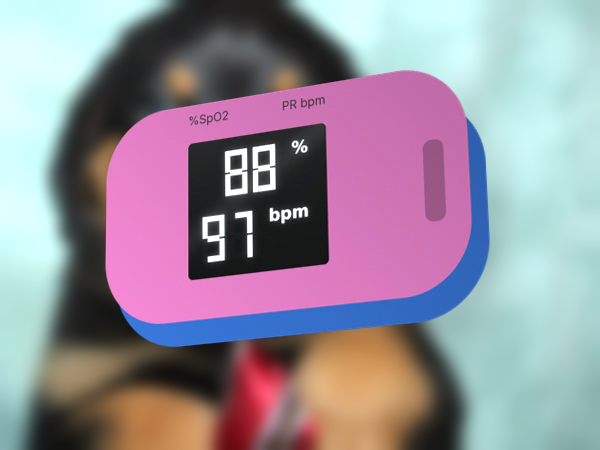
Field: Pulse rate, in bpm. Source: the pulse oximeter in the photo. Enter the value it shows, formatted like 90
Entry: 97
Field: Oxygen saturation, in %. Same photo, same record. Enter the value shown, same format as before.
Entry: 88
